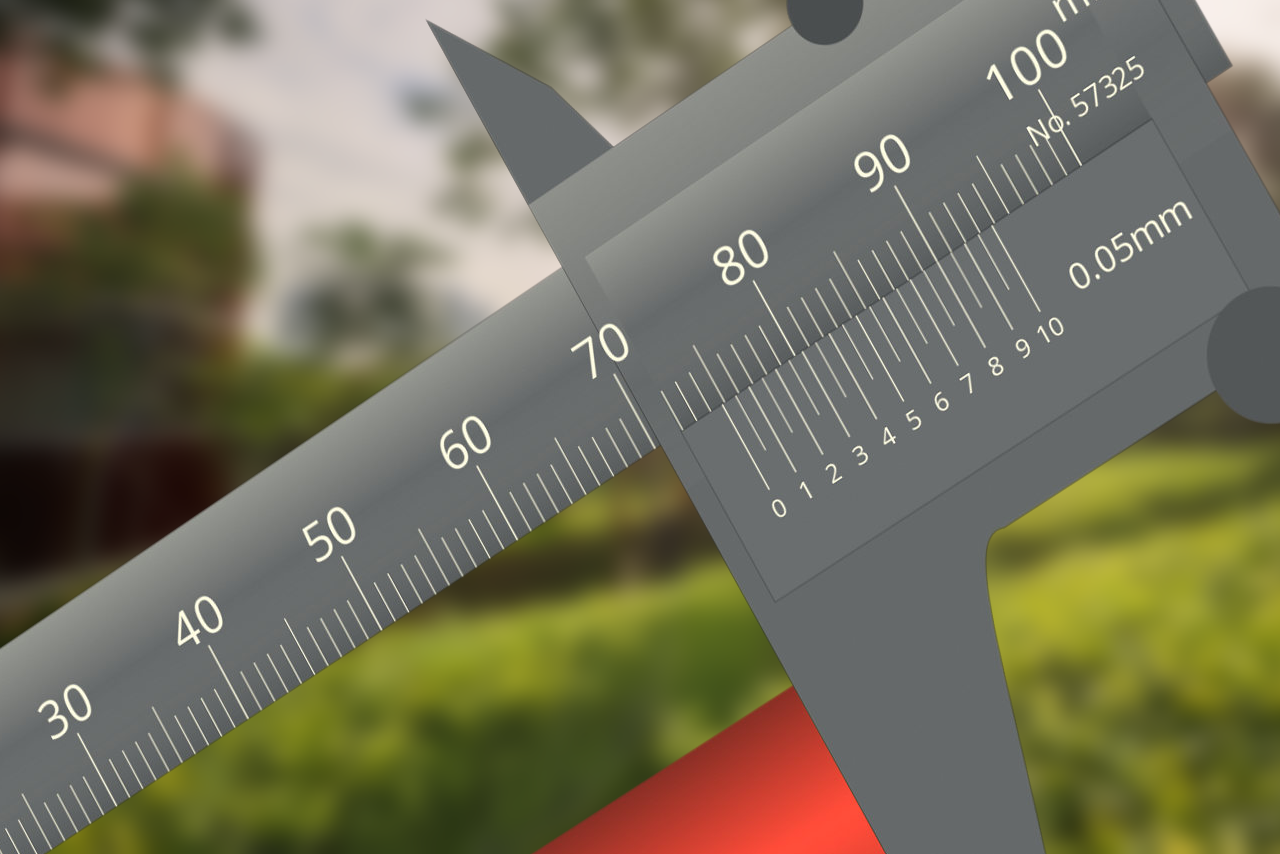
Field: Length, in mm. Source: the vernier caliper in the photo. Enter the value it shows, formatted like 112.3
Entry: 74.8
